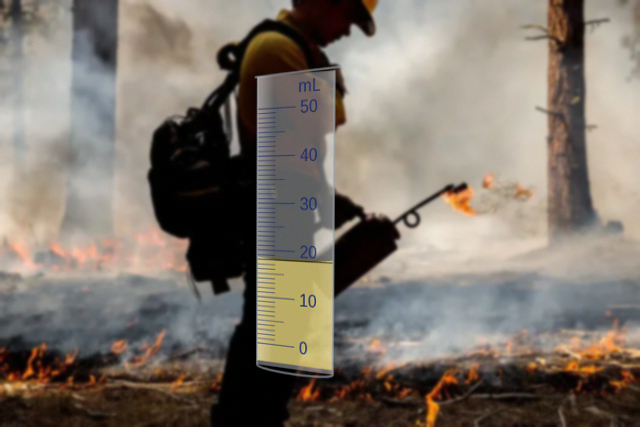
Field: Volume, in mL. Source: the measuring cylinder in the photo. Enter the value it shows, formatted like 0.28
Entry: 18
